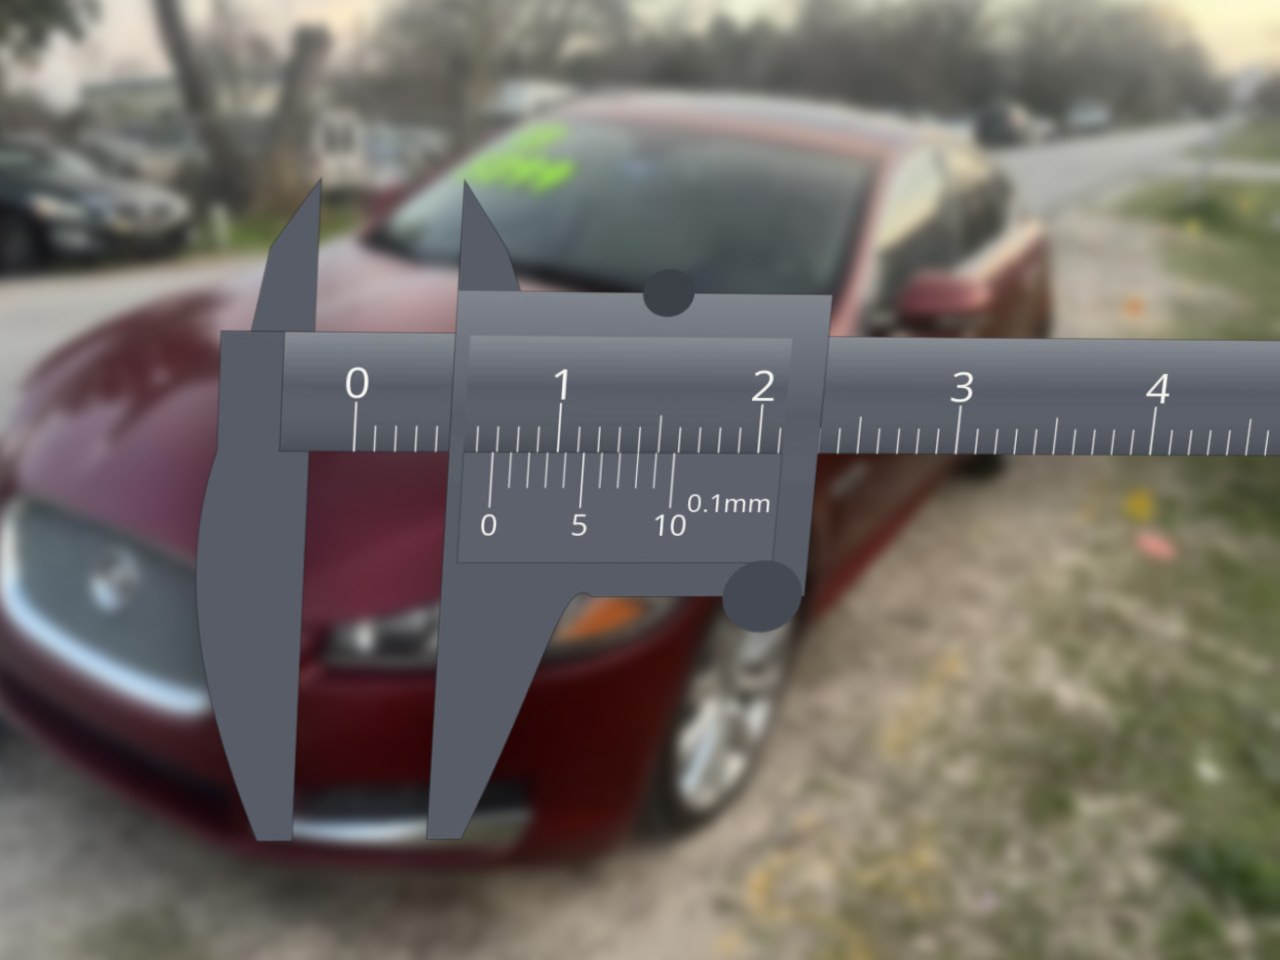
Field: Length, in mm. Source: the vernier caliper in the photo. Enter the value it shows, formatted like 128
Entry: 6.8
